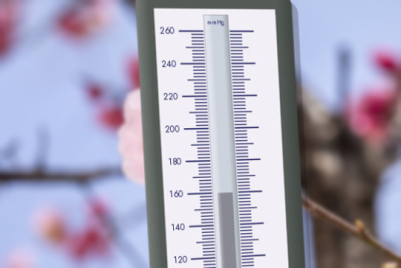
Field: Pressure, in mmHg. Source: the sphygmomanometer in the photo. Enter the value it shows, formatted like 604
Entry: 160
